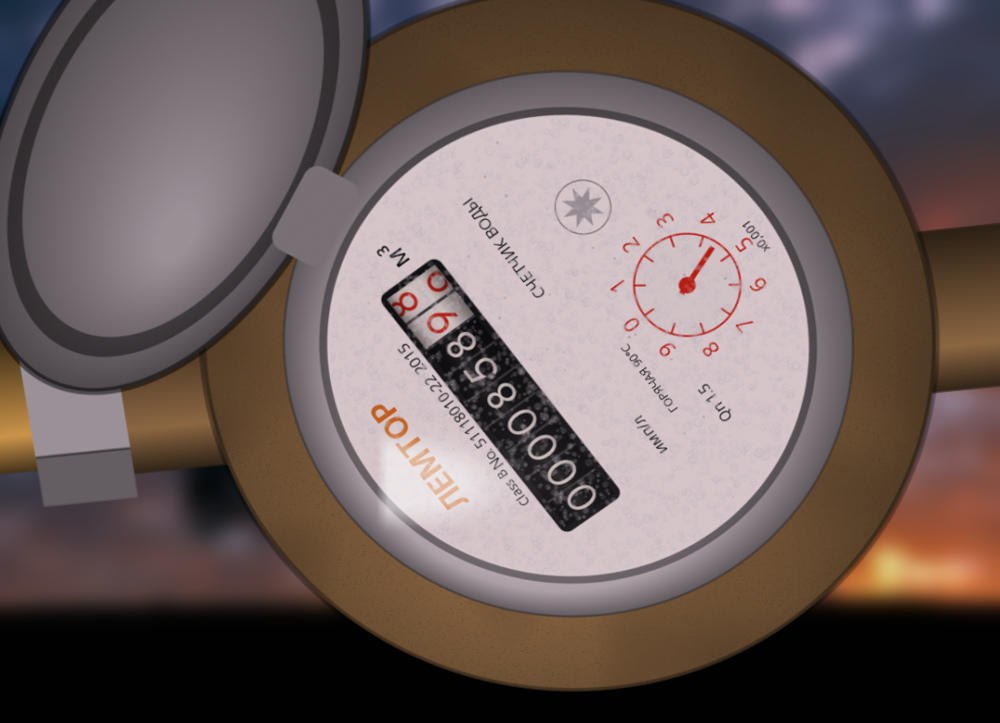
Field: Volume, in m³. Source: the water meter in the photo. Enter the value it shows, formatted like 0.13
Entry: 858.984
